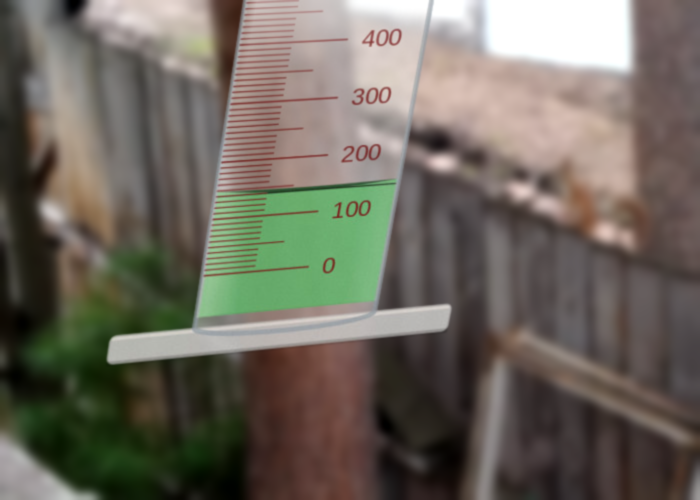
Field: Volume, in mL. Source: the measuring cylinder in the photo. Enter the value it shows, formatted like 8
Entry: 140
